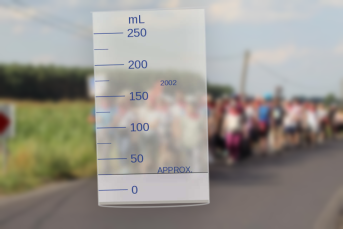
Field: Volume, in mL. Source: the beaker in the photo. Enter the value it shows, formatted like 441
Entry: 25
